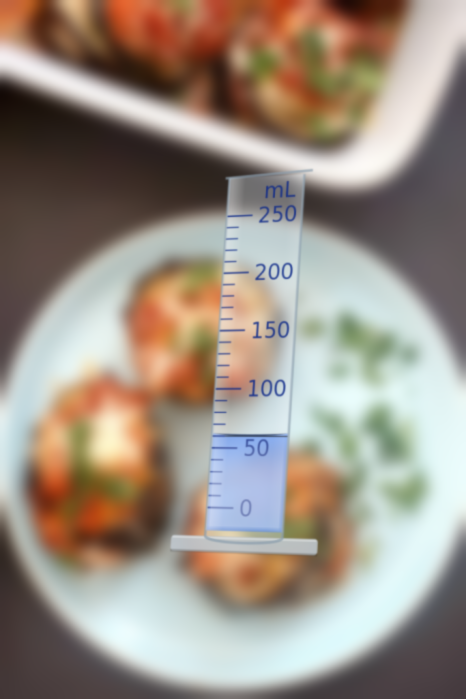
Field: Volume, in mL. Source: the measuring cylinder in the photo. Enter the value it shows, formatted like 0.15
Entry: 60
